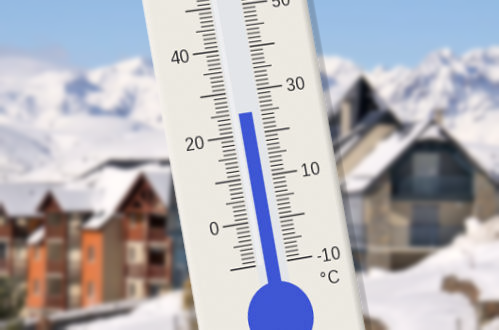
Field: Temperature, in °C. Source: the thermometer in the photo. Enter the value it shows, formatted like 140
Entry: 25
